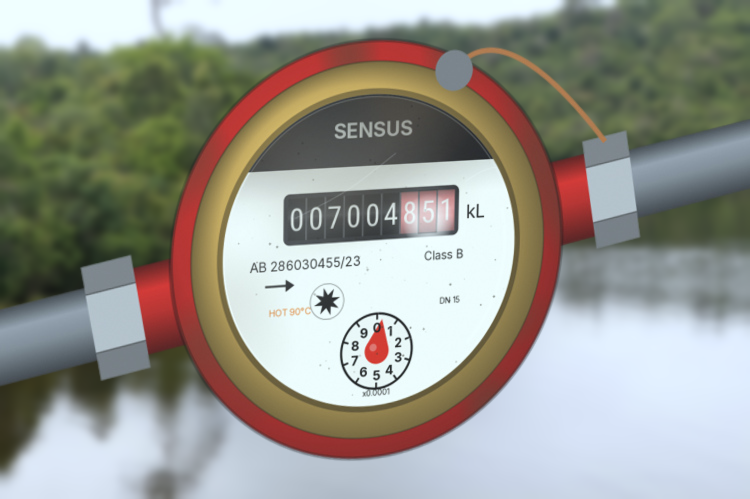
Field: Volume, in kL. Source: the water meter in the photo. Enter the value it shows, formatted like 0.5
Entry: 7004.8510
